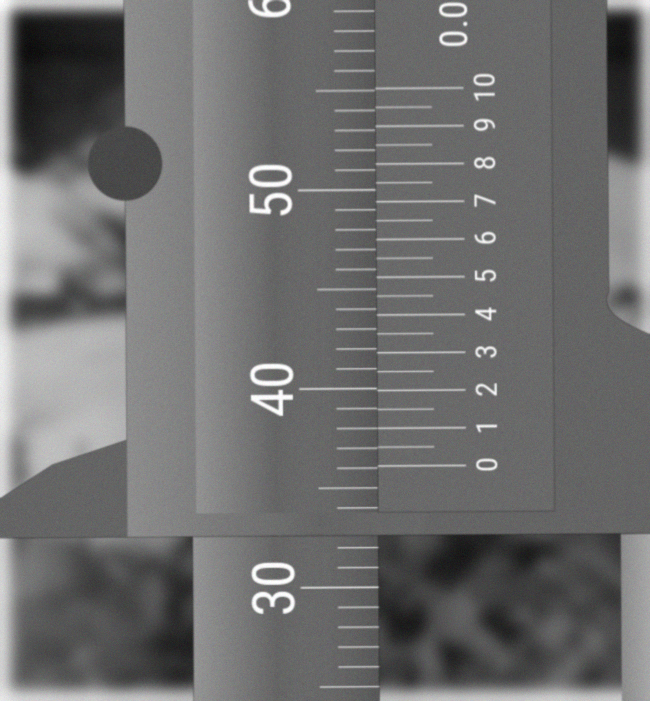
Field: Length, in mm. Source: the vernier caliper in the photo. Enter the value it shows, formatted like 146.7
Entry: 36.1
